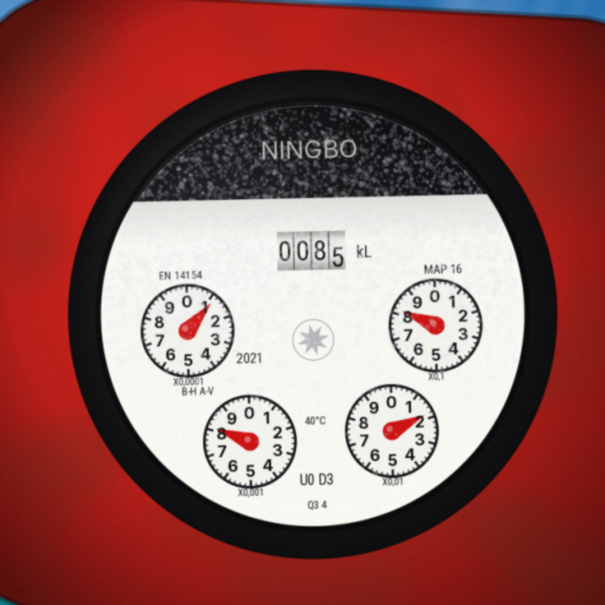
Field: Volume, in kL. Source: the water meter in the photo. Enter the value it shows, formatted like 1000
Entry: 84.8181
